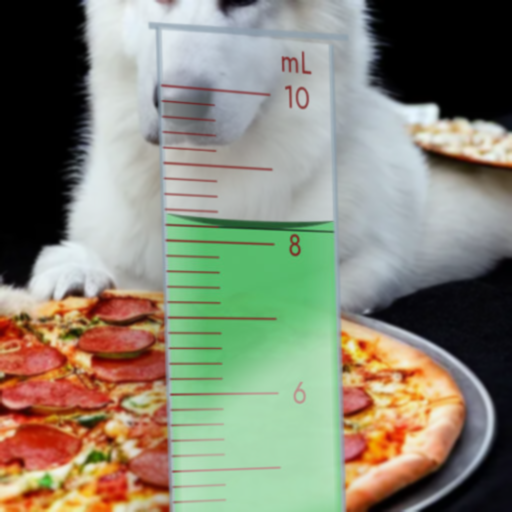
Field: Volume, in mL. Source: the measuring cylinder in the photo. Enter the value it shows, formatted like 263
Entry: 8.2
